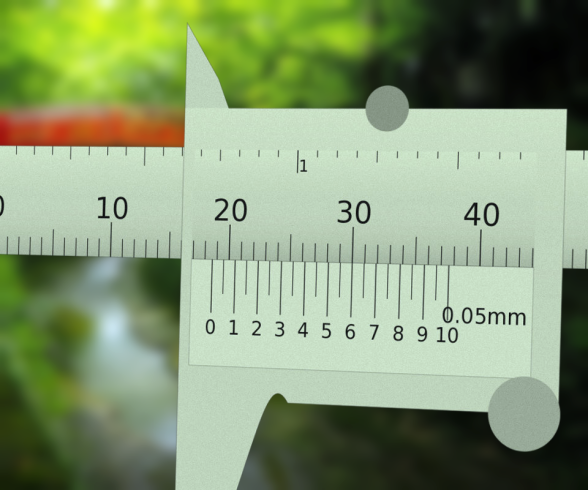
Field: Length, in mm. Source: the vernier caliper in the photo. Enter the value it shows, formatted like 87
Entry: 18.6
